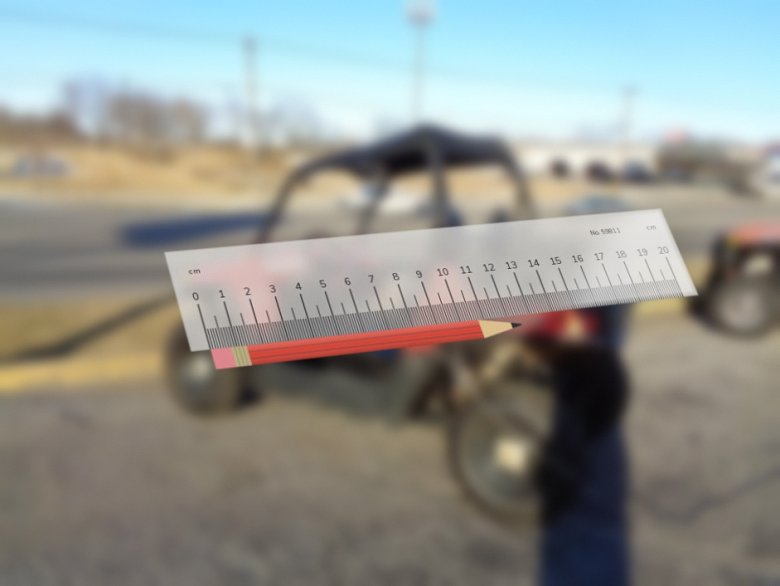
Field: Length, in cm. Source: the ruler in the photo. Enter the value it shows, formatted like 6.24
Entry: 12.5
